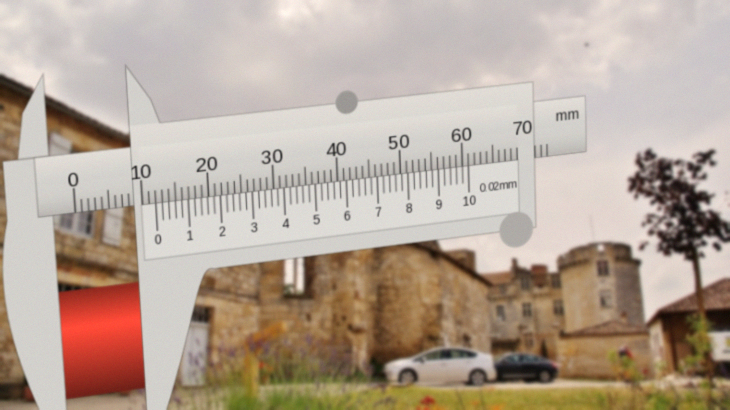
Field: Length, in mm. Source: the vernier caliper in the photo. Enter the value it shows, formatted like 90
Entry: 12.0
